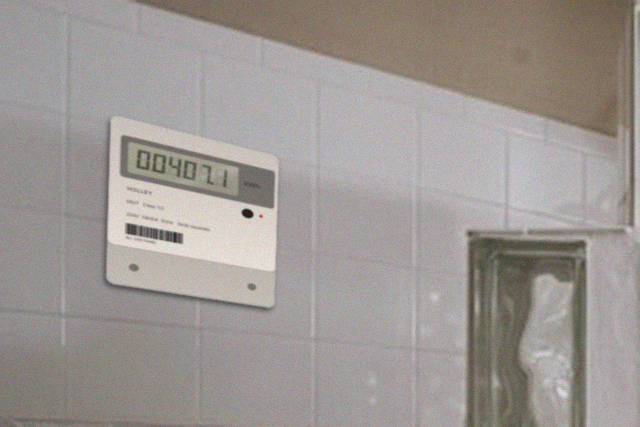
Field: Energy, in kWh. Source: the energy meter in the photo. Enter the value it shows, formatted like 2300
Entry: 407.1
